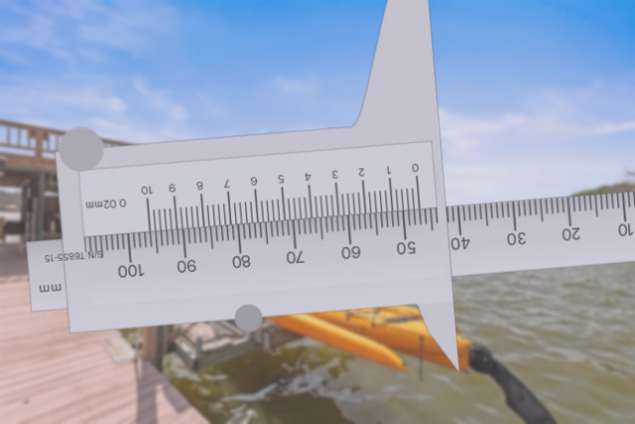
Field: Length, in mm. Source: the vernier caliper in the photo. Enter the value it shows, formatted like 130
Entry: 47.0
